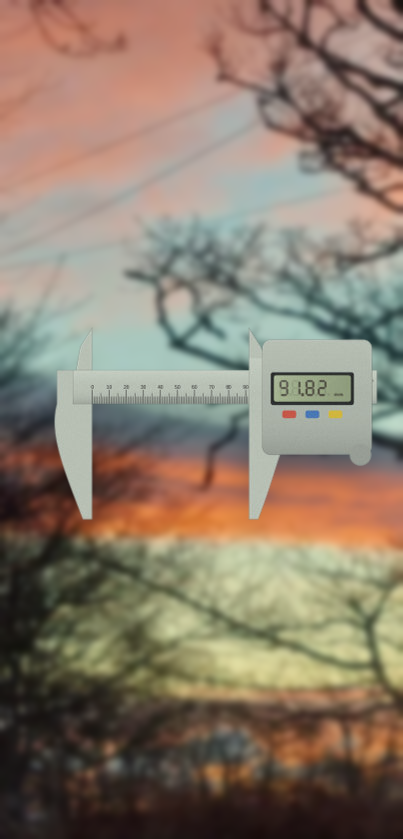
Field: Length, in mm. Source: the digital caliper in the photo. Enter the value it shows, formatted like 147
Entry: 91.82
